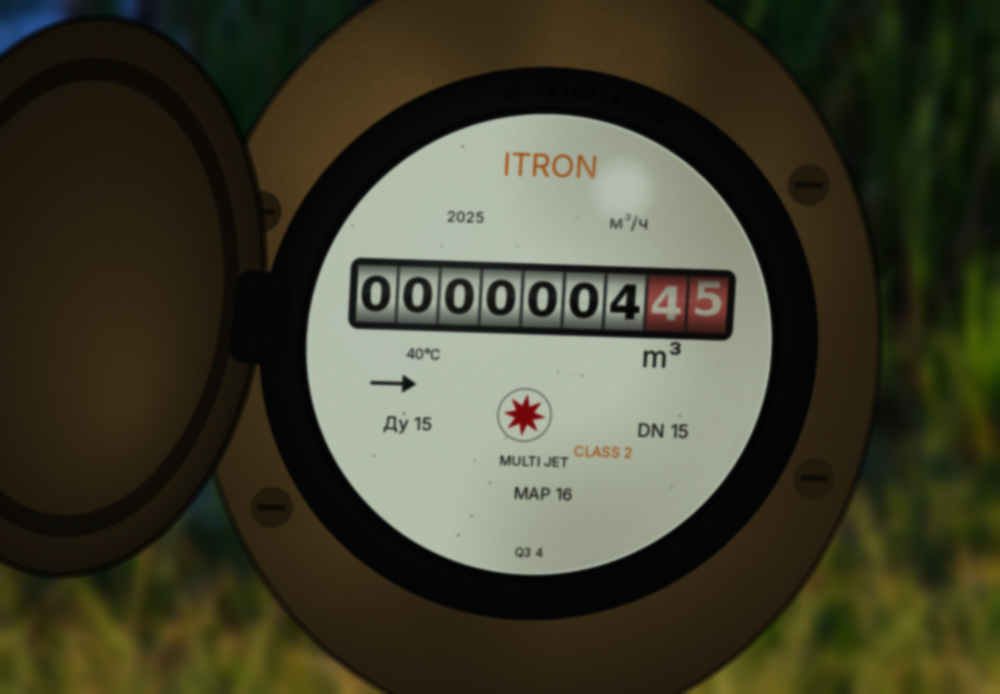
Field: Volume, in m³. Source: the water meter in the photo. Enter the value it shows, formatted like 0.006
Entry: 4.45
